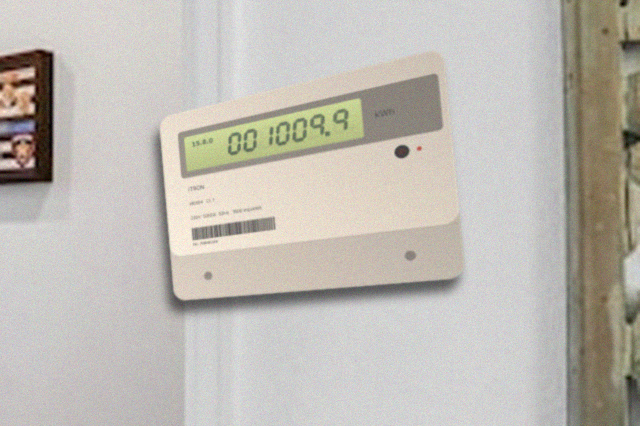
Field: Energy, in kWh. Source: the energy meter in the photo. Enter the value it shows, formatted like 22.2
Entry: 1009.9
